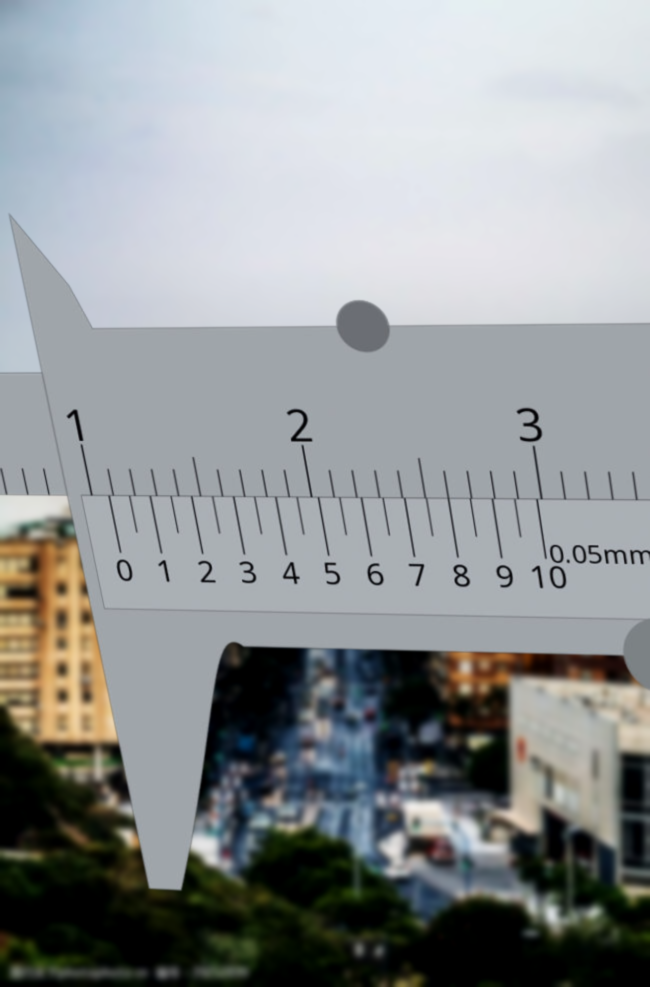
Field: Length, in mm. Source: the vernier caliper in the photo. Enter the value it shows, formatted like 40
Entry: 10.8
